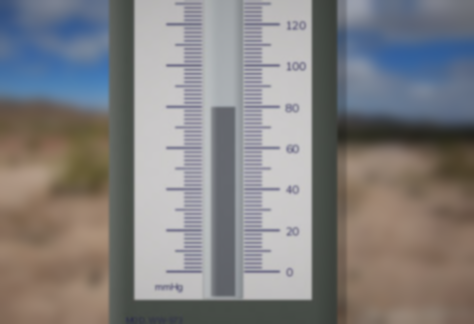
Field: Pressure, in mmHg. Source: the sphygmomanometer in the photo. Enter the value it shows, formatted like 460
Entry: 80
